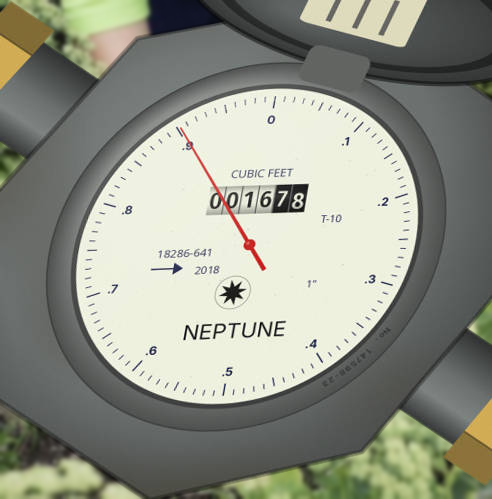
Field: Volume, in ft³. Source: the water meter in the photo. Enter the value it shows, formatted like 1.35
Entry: 1677.90
